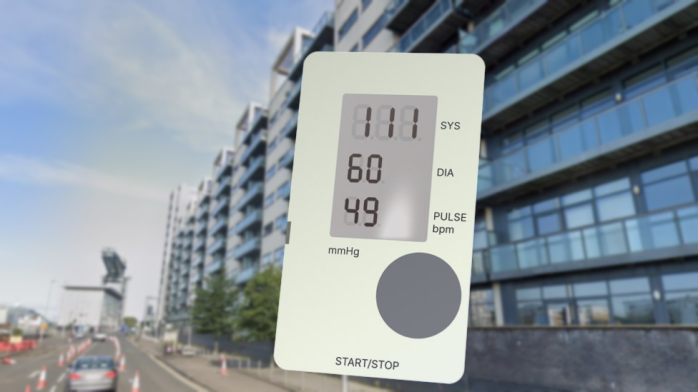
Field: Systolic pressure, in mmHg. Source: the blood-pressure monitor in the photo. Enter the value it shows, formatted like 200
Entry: 111
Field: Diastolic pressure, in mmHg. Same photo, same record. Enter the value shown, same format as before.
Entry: 60
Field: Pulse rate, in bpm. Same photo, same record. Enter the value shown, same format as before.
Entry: 49
